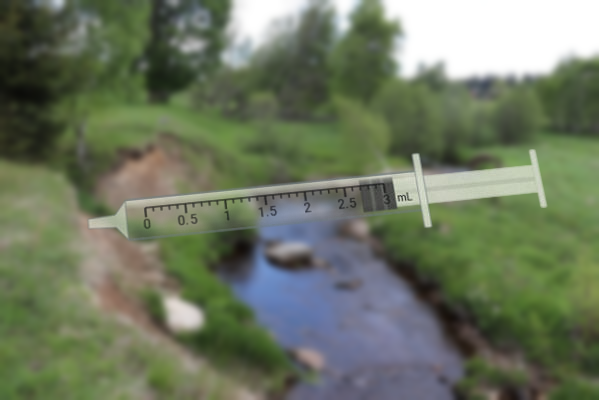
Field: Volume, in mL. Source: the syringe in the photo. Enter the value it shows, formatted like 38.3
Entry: 2.7
